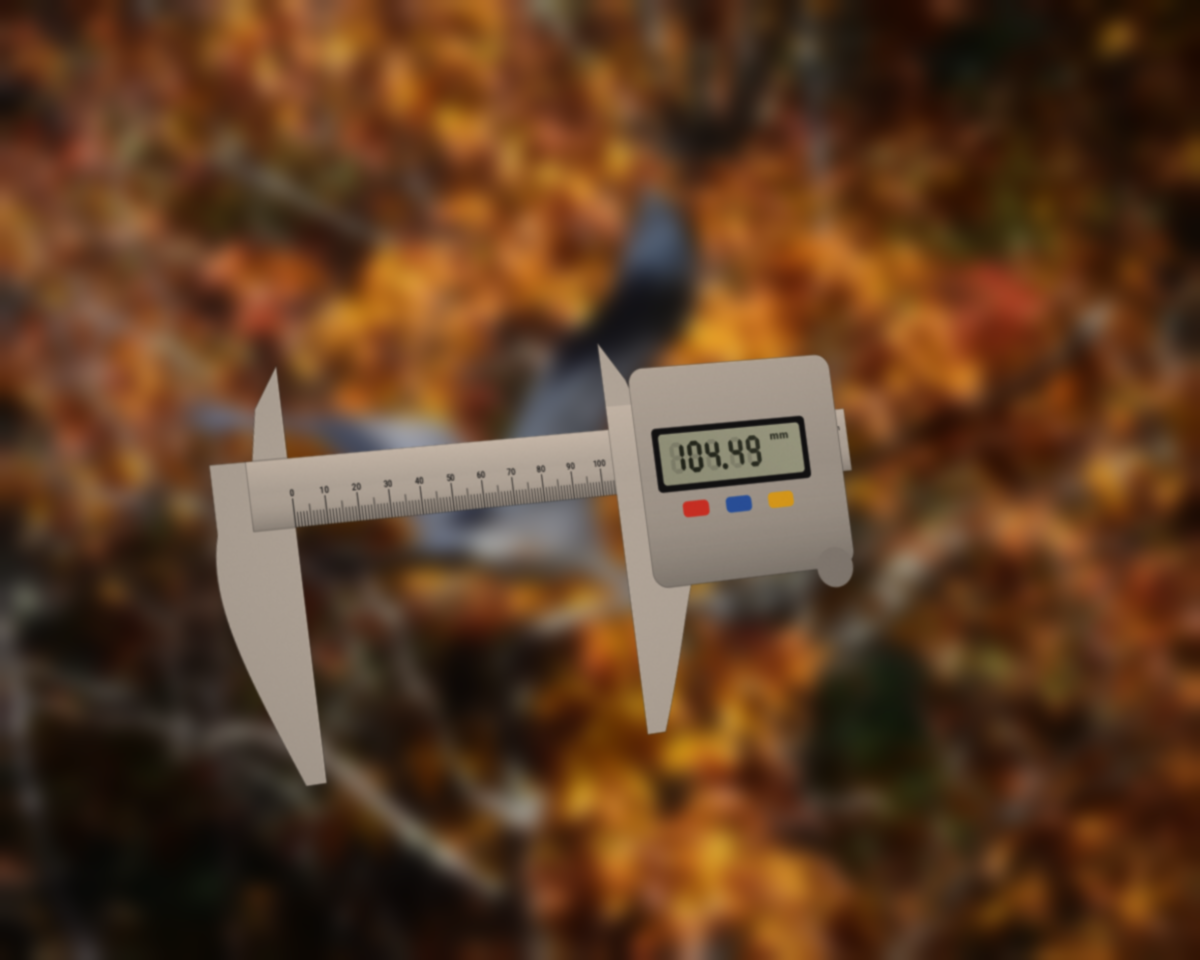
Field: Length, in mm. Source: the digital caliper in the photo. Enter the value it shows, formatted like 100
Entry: 104.49
